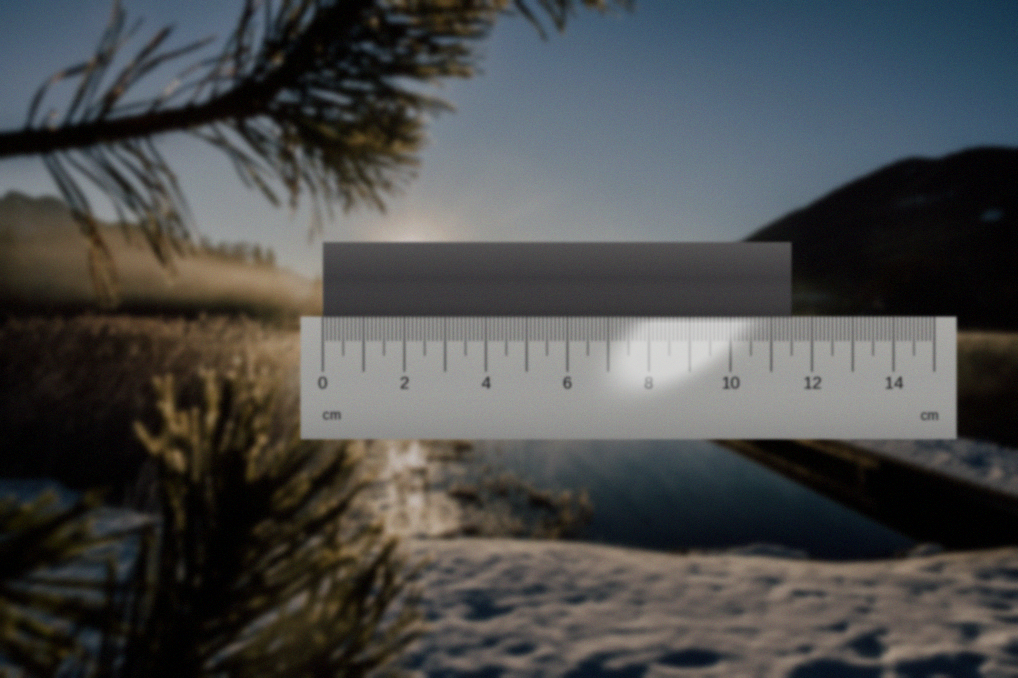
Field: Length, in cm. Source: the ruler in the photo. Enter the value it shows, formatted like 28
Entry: 11.5
